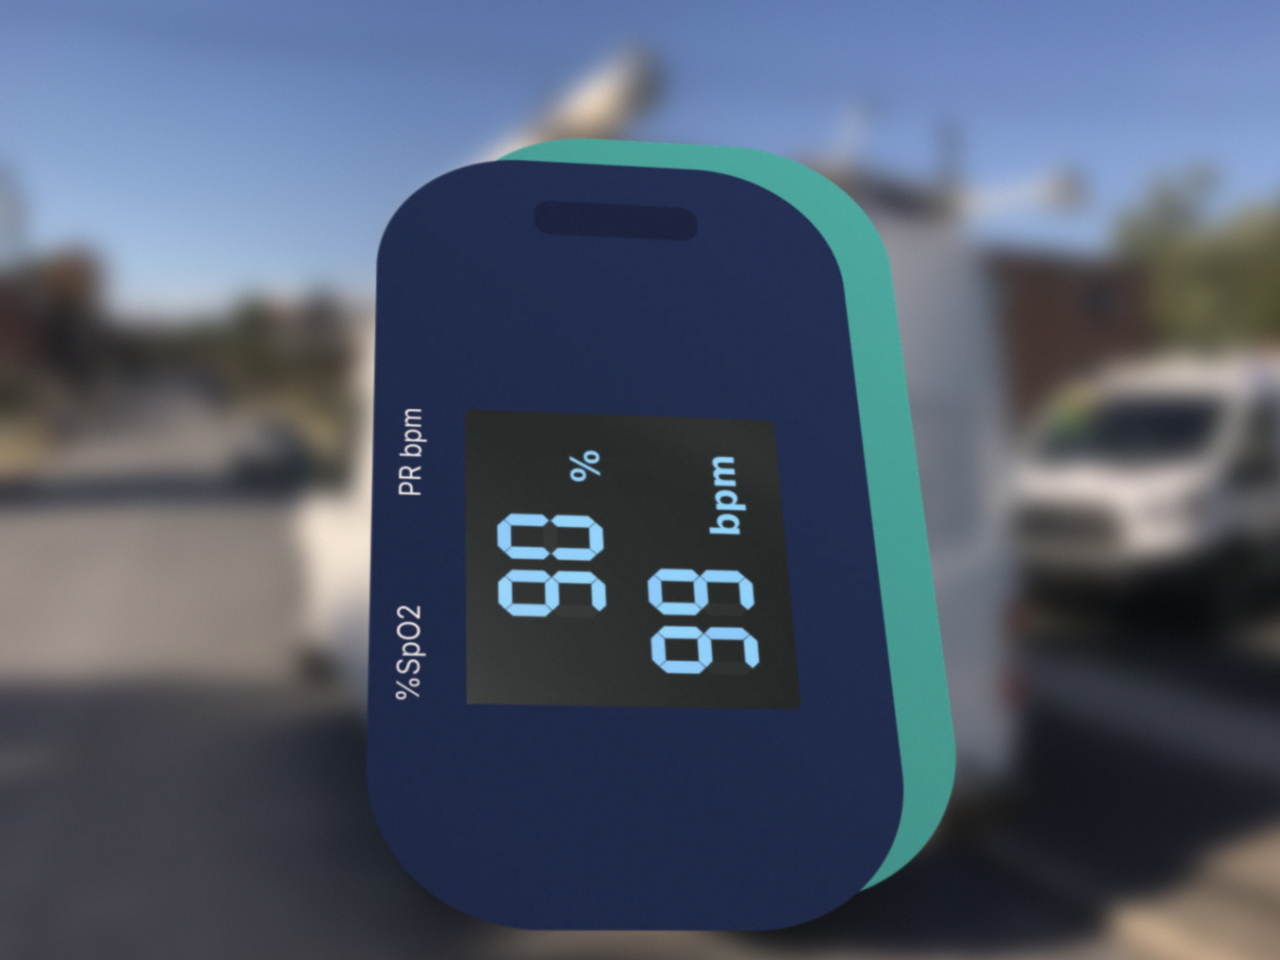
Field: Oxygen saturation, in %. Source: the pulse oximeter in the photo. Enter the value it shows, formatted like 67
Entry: 90
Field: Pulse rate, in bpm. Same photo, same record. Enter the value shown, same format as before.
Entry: 99
